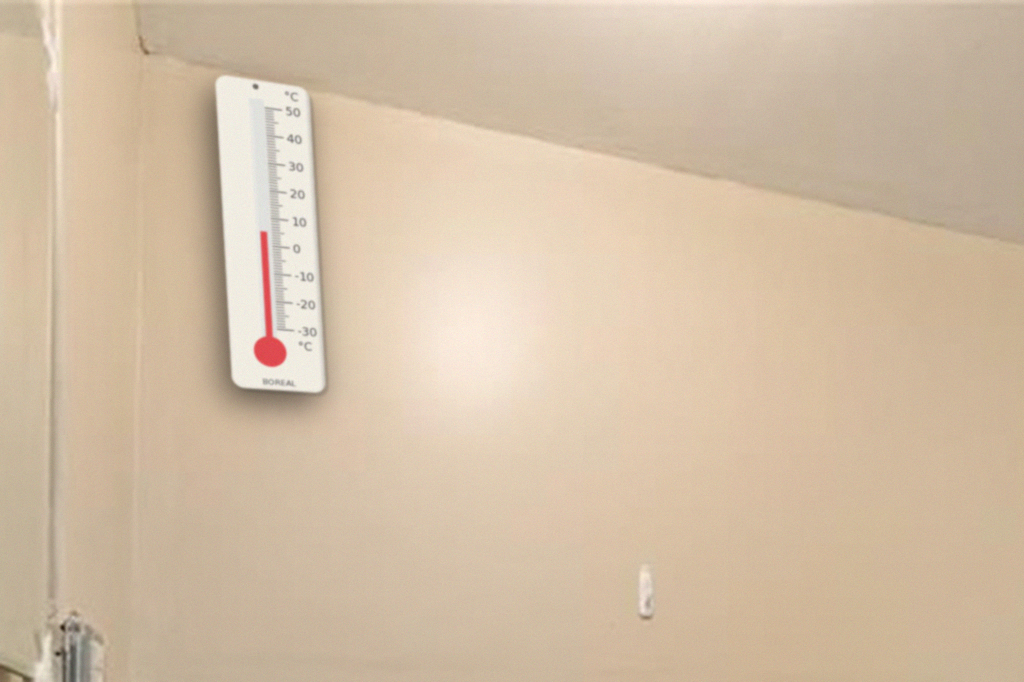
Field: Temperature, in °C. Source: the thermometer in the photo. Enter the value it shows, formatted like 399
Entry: 5
